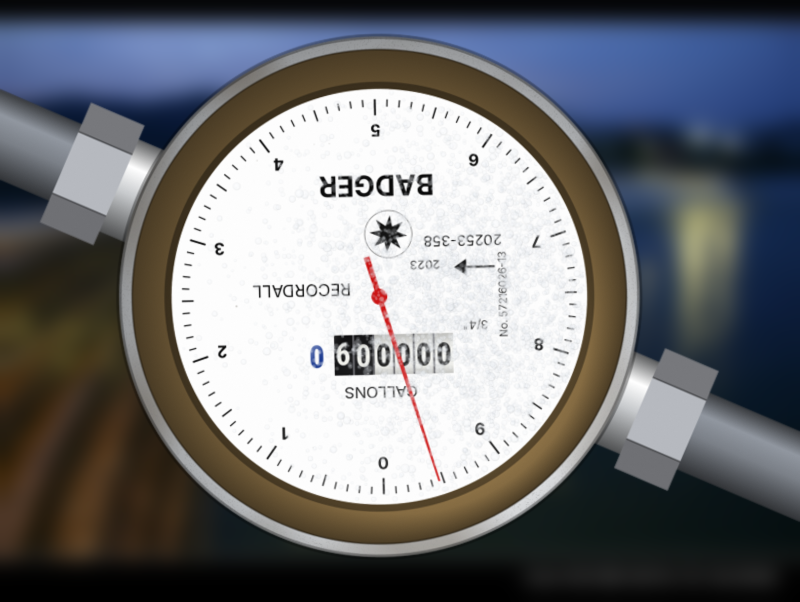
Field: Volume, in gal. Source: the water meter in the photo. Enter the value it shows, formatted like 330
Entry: 89.5
